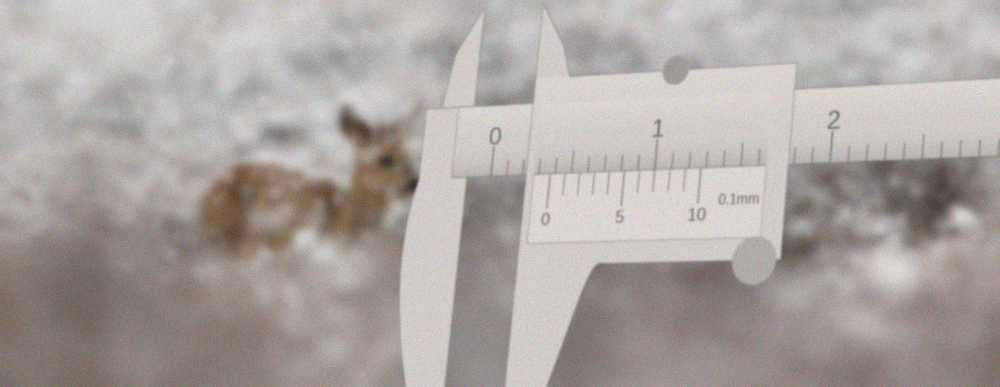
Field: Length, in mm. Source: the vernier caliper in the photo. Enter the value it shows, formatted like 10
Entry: 3.7
